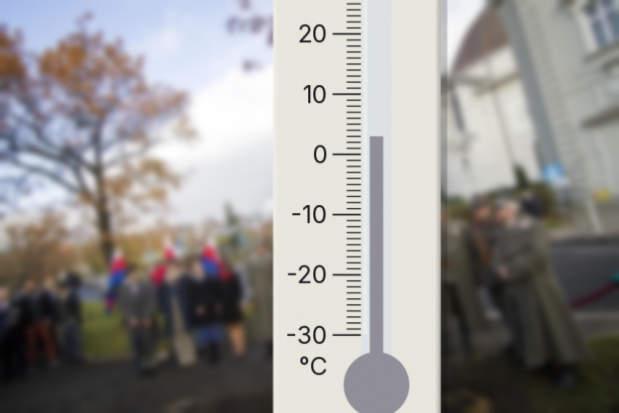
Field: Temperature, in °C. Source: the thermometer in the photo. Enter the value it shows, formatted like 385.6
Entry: 3
